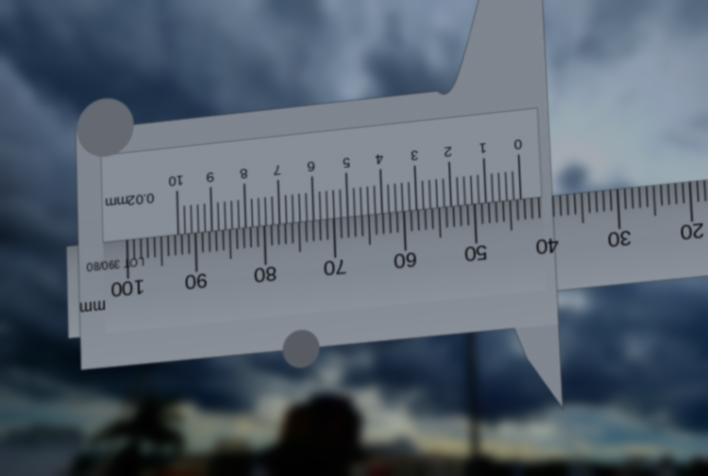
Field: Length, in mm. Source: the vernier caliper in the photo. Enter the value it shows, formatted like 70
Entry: 43.5
